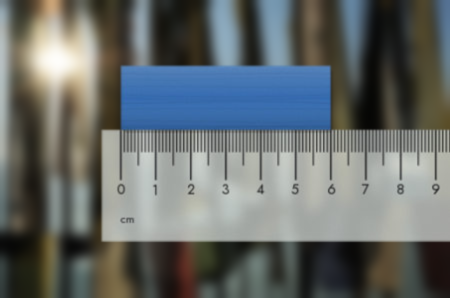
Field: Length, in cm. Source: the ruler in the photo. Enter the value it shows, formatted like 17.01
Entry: 6
